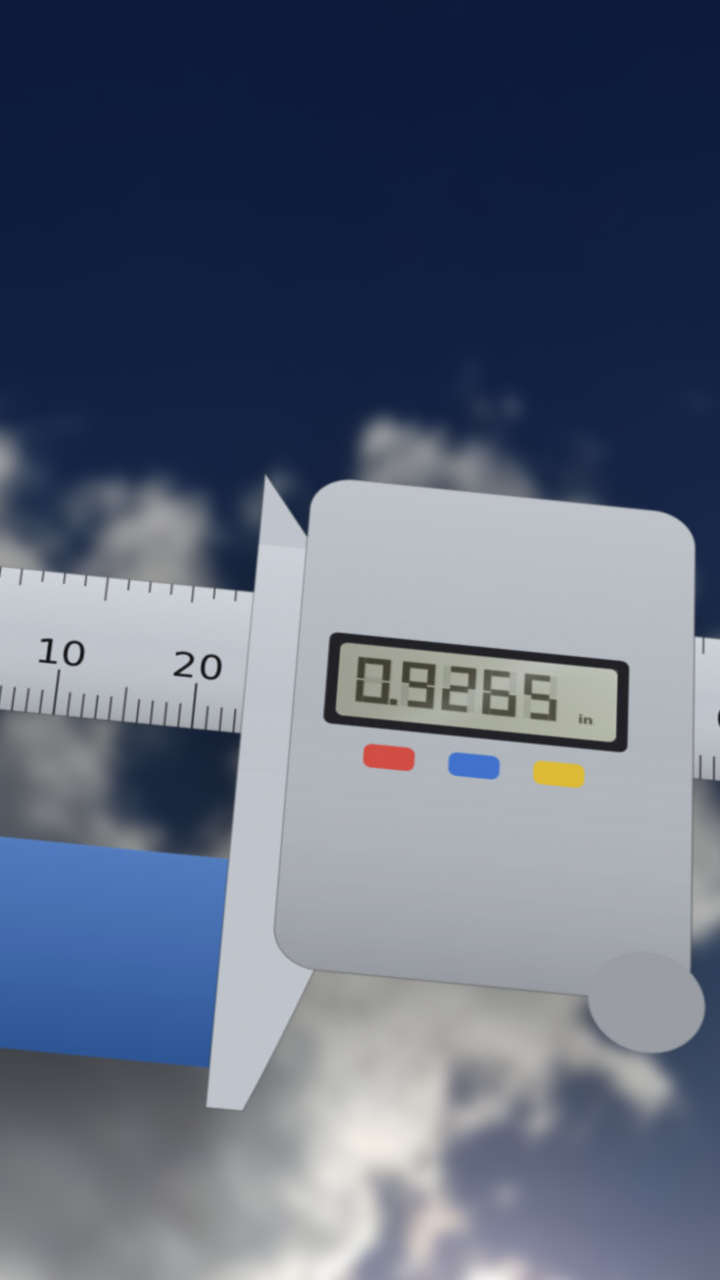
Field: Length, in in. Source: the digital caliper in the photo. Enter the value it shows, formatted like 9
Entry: 0.9265
